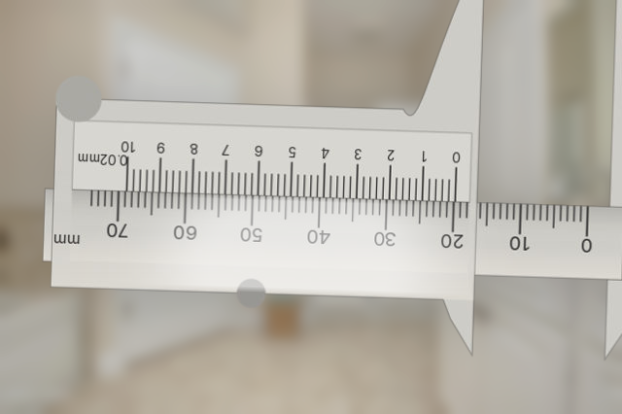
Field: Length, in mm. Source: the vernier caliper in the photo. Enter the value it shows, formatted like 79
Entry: 19.8
